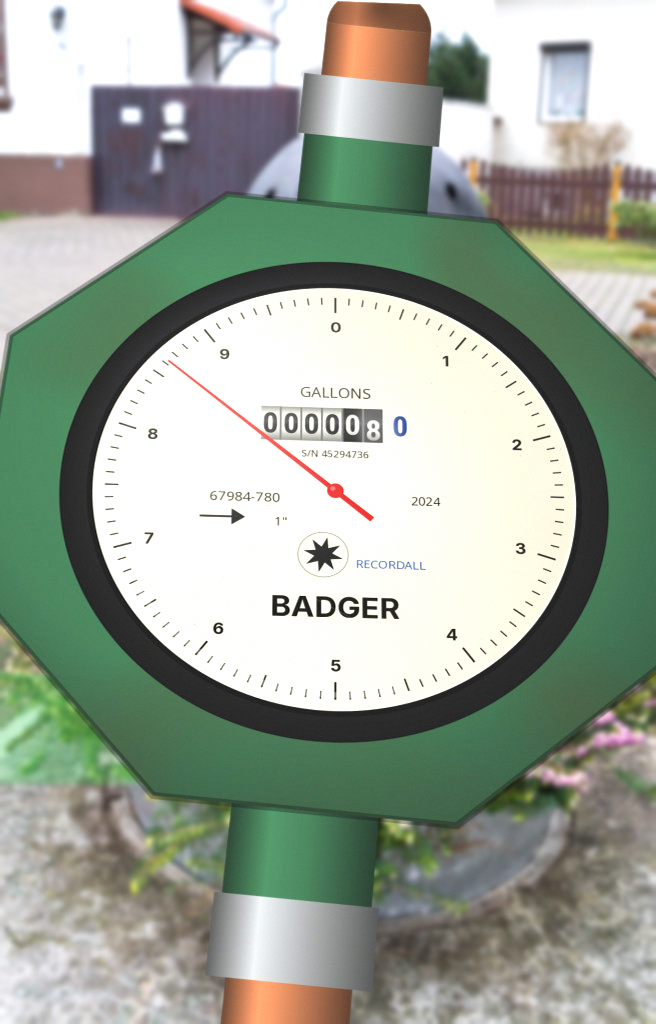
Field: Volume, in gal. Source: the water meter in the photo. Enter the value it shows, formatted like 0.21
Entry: 78.6
